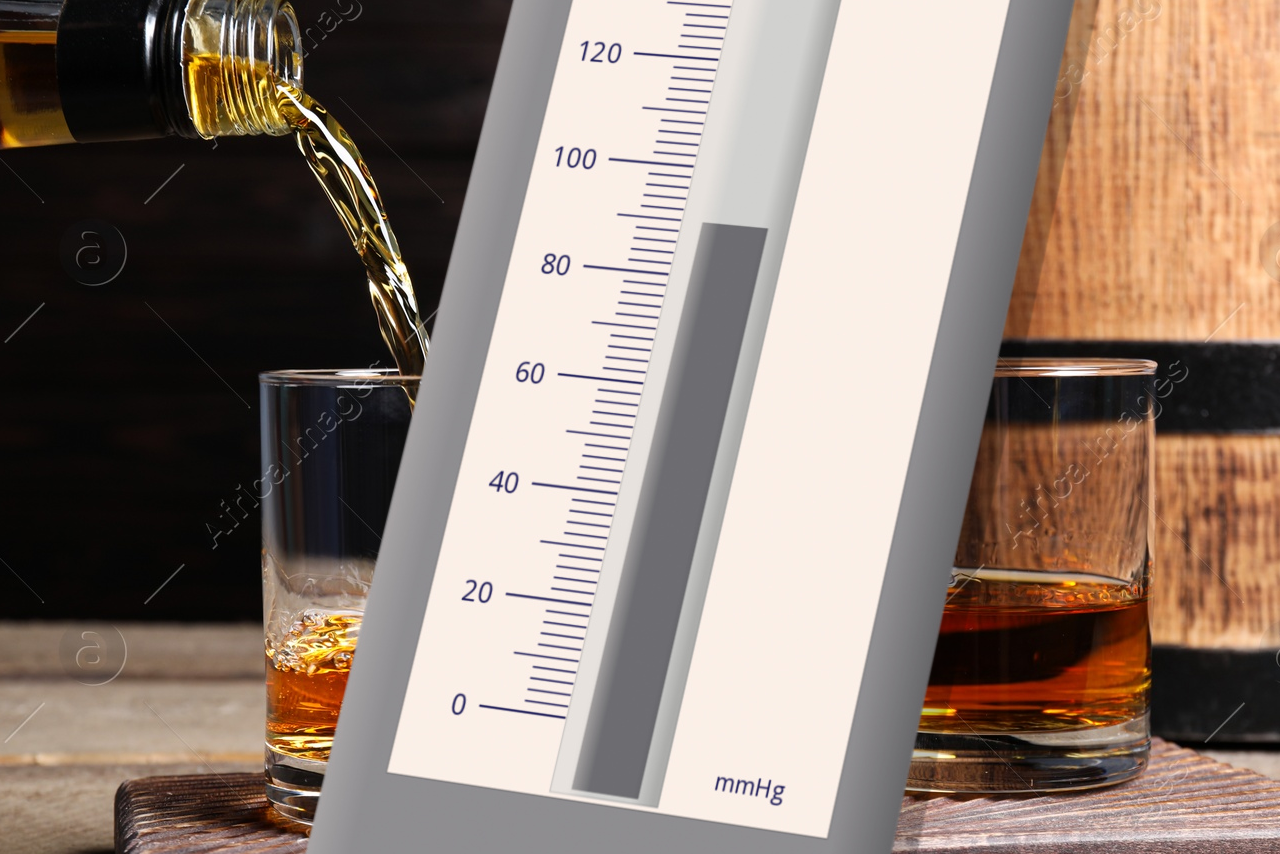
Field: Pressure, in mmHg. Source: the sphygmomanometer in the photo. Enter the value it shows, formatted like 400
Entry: 90
